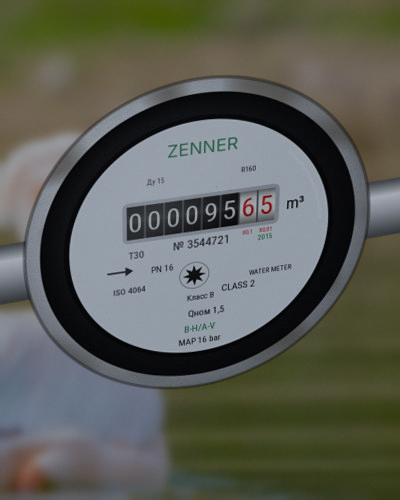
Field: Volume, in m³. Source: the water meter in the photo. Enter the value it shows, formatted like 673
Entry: 95.65
